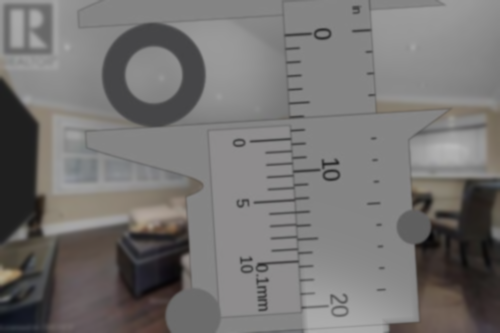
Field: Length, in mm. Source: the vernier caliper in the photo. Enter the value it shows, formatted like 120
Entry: 7.6
